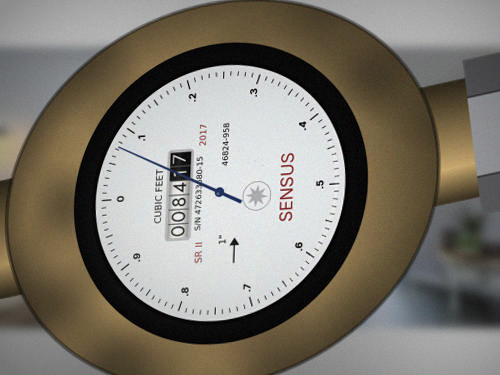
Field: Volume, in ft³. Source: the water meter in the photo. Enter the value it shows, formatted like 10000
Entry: 8417.07
